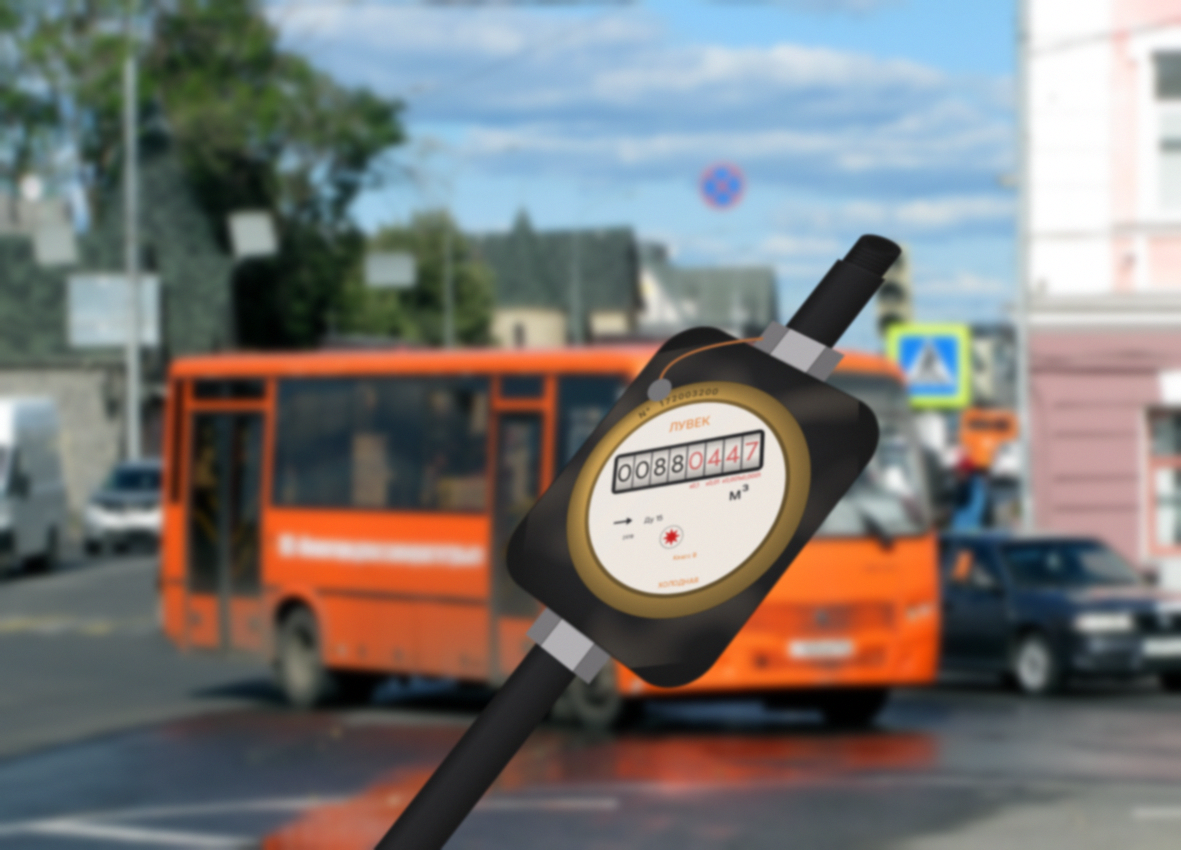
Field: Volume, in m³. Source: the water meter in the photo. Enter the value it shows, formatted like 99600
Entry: 88.0447
